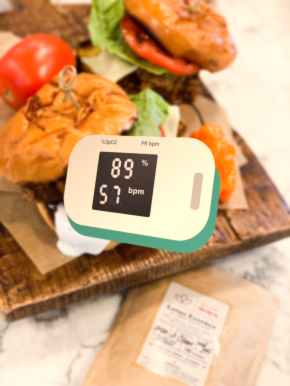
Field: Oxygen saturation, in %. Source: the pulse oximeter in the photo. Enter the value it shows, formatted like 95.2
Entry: 89
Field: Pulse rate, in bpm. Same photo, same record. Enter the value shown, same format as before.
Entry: 57
